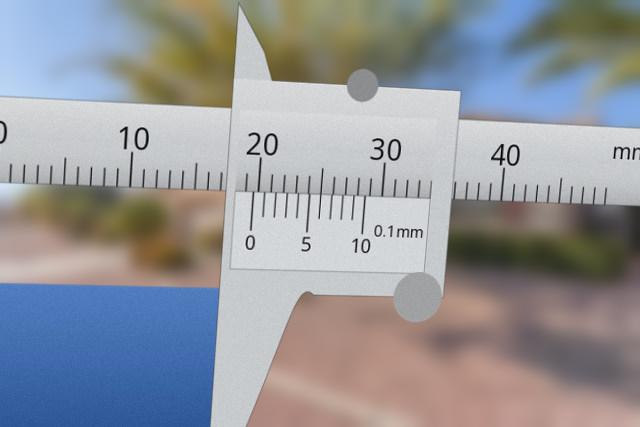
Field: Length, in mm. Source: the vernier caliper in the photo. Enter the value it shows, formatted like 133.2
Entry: 19.6
